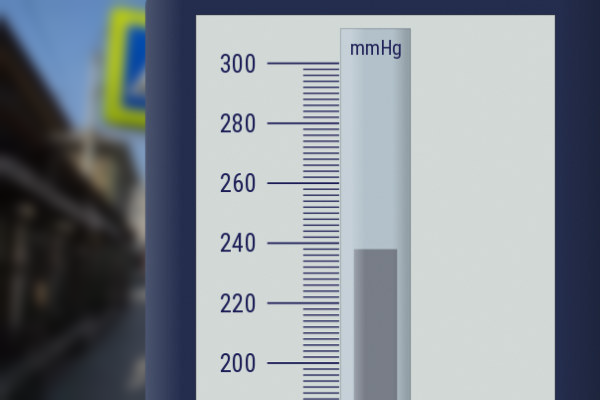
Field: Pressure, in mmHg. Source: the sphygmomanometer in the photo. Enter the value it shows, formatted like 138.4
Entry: 238
